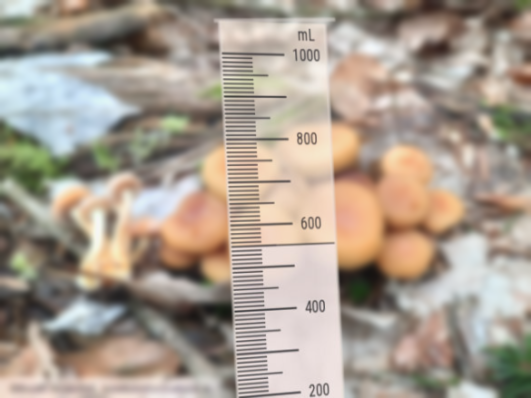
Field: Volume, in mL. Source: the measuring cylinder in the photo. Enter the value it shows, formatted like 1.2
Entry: 550
